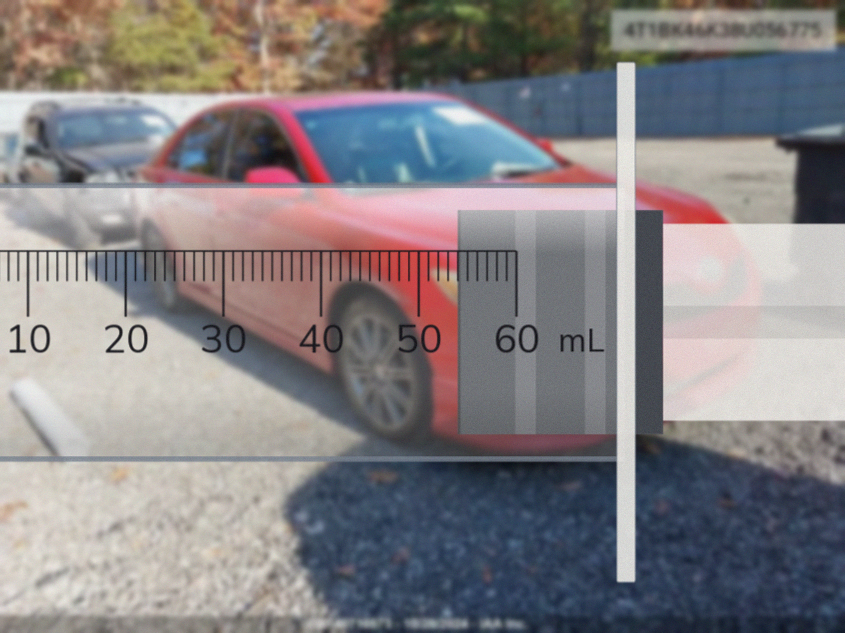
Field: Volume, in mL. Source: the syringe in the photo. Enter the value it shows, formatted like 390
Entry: 54
